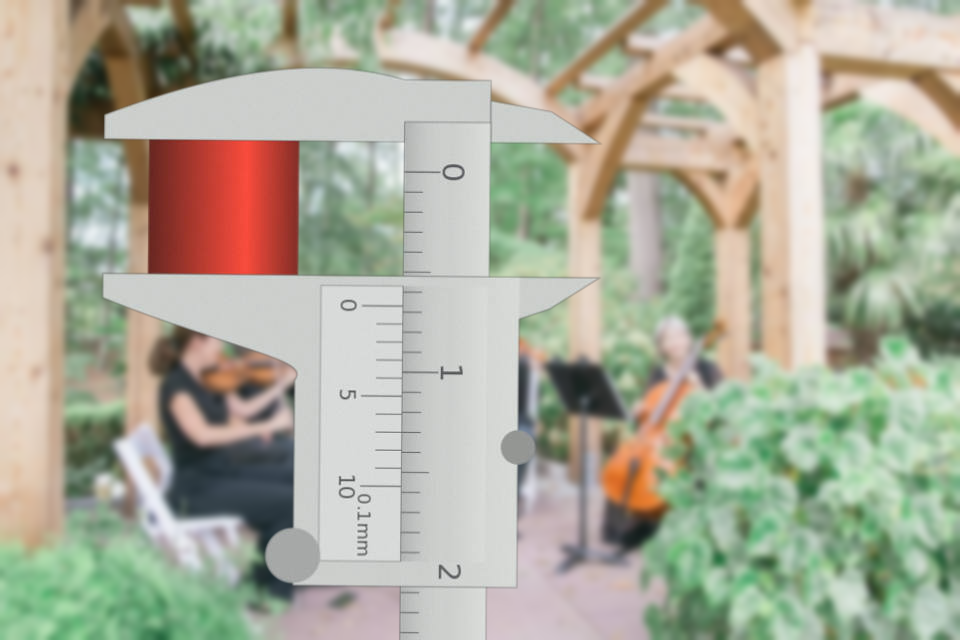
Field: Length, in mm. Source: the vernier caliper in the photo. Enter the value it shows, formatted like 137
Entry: 6.7
